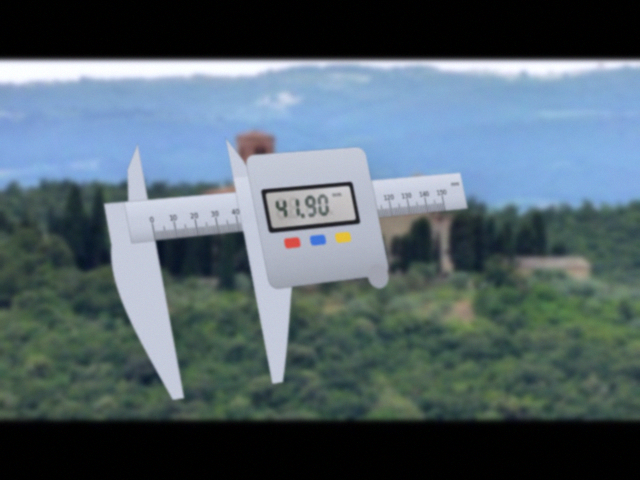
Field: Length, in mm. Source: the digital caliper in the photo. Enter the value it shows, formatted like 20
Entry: 41.90
